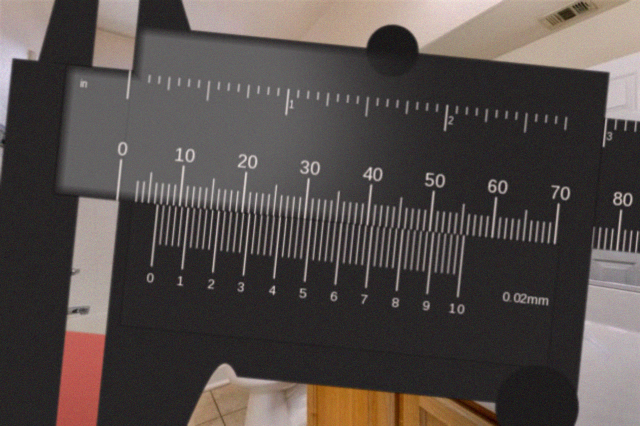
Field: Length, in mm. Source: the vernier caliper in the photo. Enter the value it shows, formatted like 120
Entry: 6.5
